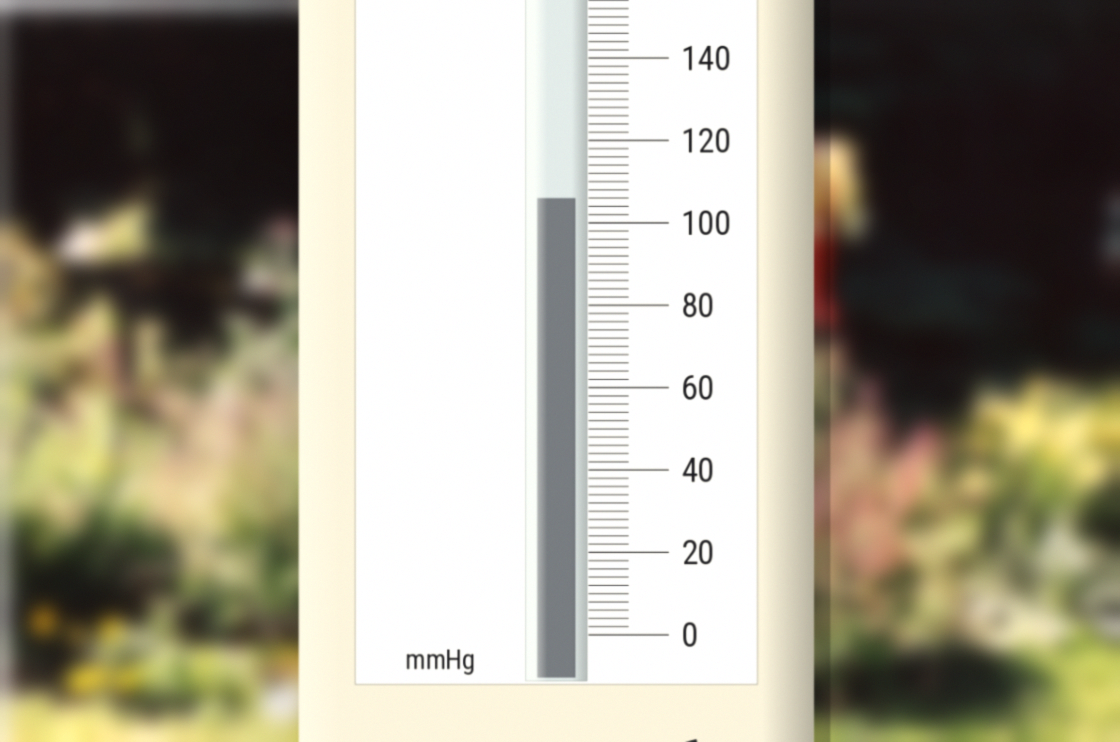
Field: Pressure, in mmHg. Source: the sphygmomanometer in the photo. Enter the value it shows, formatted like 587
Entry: 106
